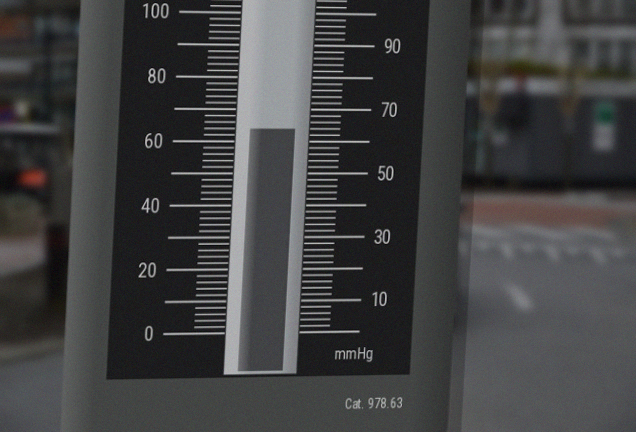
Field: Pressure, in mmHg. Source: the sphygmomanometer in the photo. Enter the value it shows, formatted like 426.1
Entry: 64
